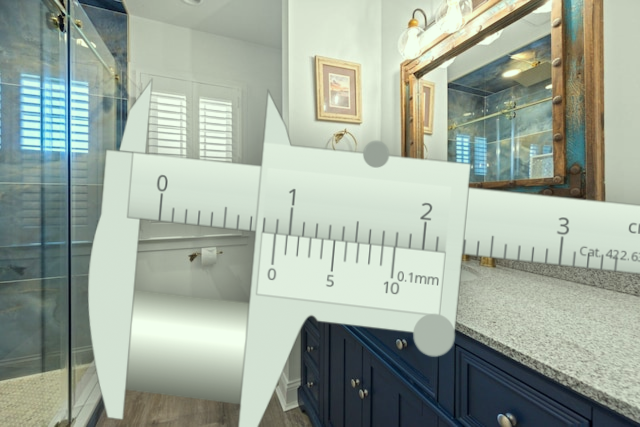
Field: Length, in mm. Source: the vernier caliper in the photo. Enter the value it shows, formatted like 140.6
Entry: 8.9
